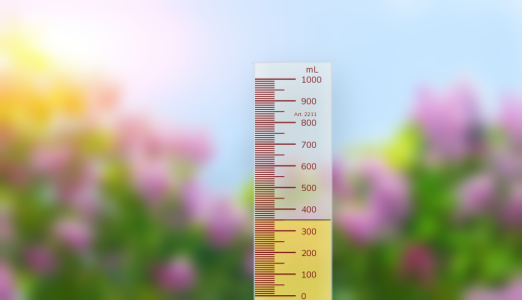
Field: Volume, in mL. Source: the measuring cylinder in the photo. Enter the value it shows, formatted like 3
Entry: 350
